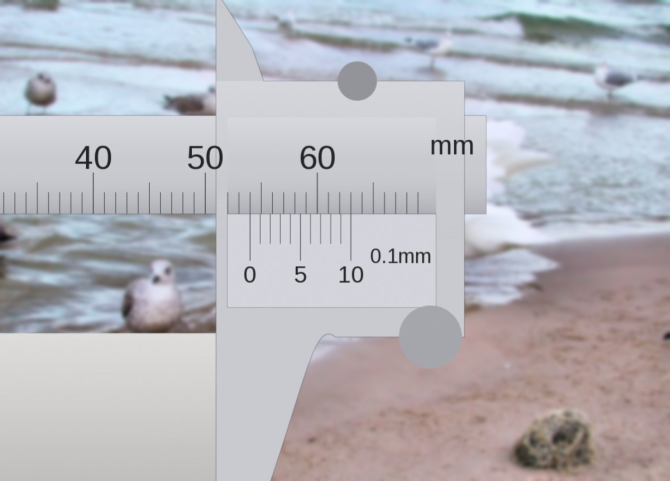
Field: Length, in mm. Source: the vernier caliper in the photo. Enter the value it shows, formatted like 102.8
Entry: 54.0
